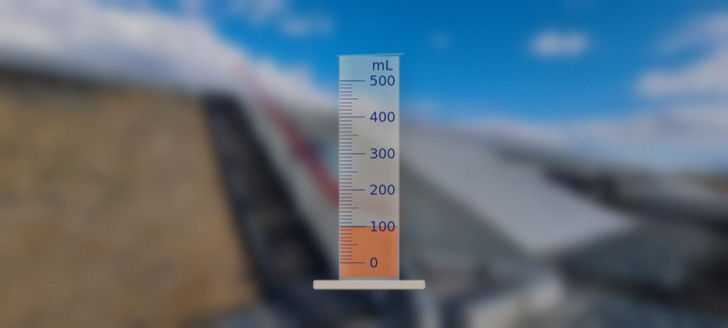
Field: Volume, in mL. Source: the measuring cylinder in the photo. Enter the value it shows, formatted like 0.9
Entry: 100
